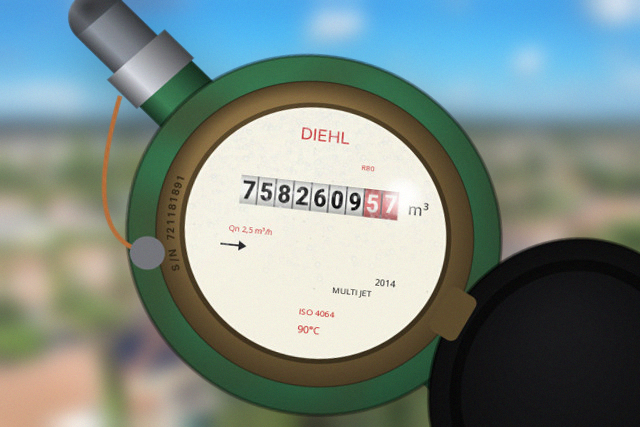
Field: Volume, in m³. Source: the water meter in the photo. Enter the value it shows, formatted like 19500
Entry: 7582609.57
